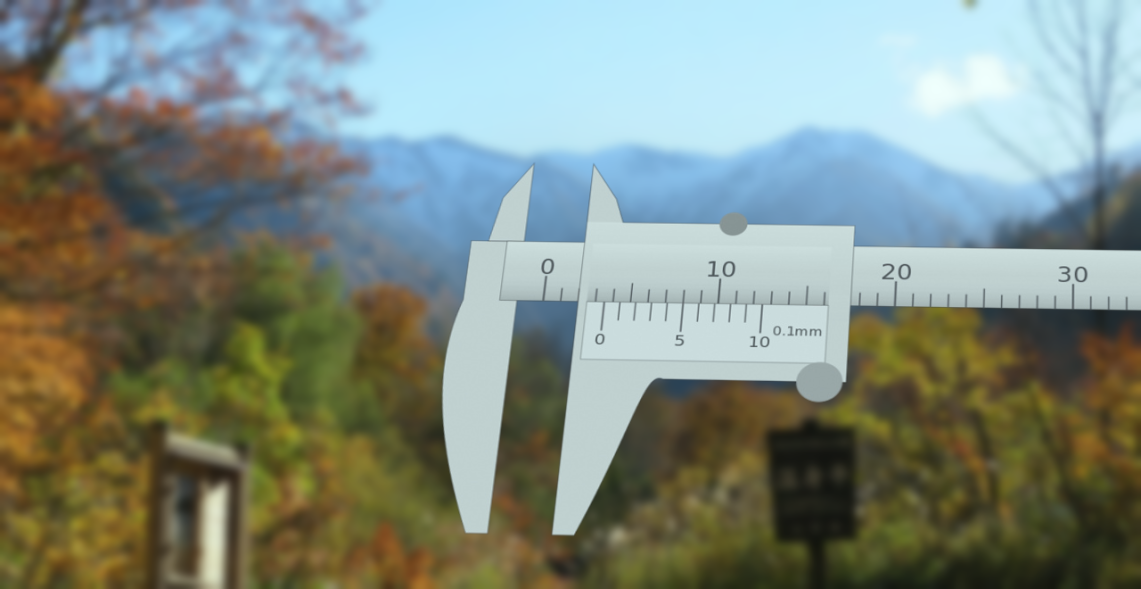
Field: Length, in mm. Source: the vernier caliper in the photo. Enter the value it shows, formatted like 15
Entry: 3.5
